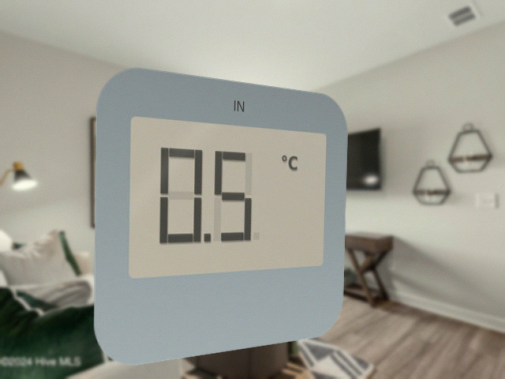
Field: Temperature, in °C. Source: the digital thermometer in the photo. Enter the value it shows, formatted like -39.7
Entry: 0.5
